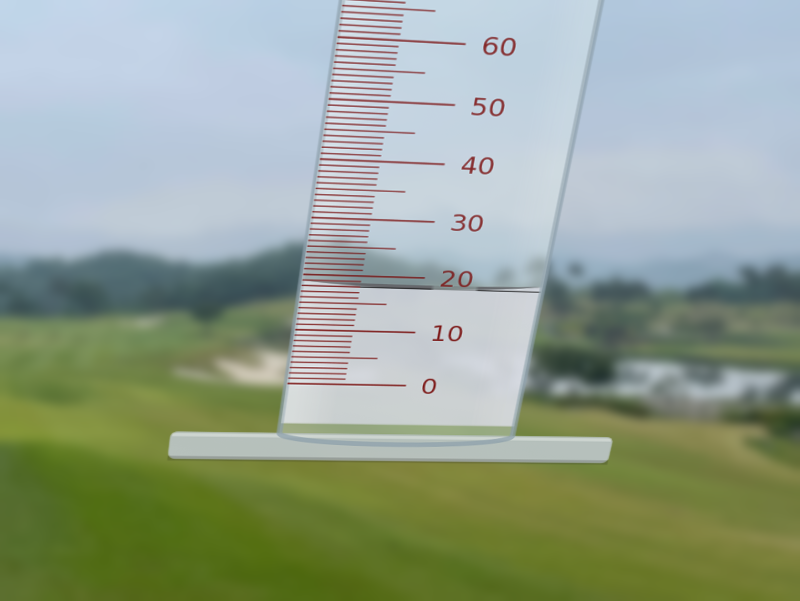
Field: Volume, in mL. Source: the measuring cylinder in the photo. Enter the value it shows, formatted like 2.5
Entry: 18
